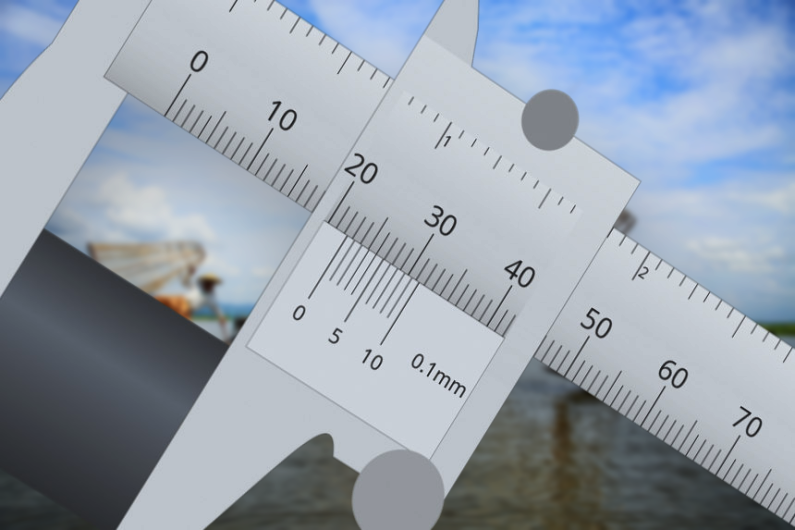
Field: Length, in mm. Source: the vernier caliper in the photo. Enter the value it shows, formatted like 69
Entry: 22.4
